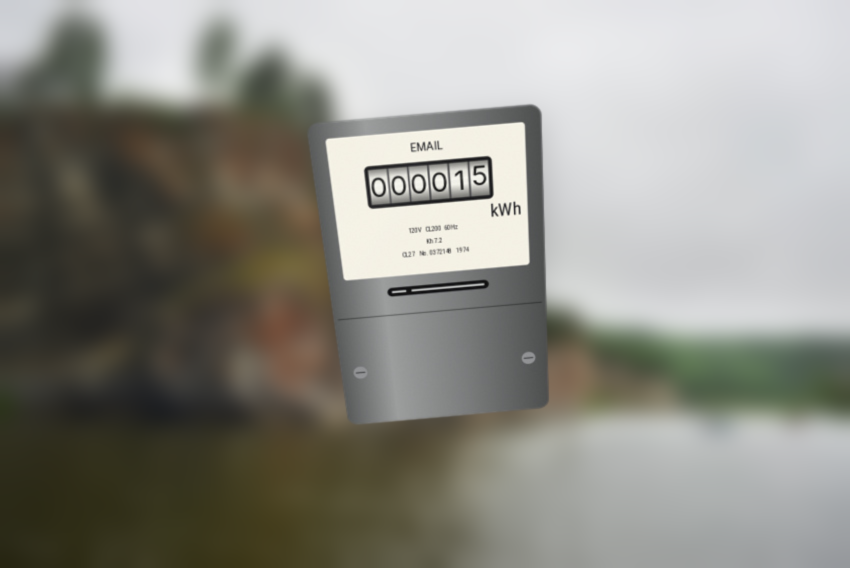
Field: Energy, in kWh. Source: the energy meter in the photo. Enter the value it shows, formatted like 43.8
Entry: 15
